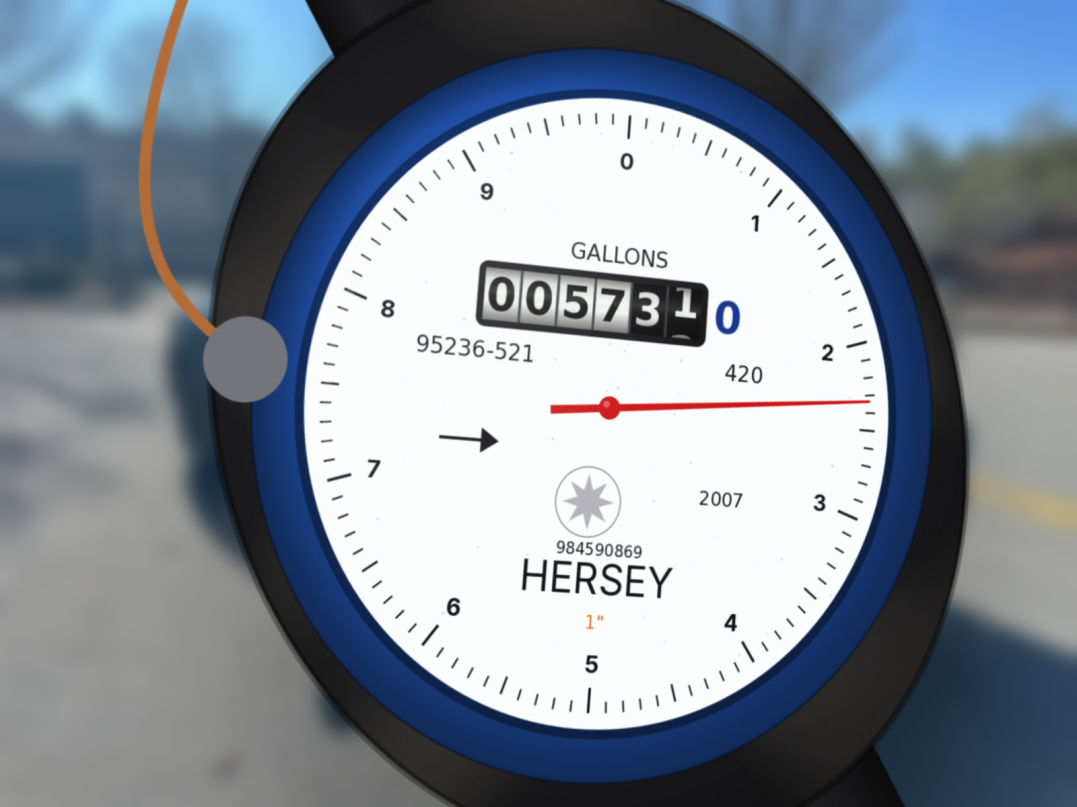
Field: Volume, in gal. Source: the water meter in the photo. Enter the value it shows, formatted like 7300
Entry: 57312.3
